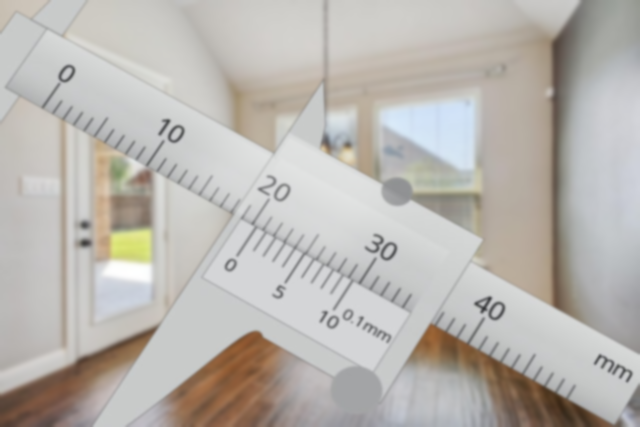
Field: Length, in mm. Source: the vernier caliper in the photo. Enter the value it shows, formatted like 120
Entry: 20.4
